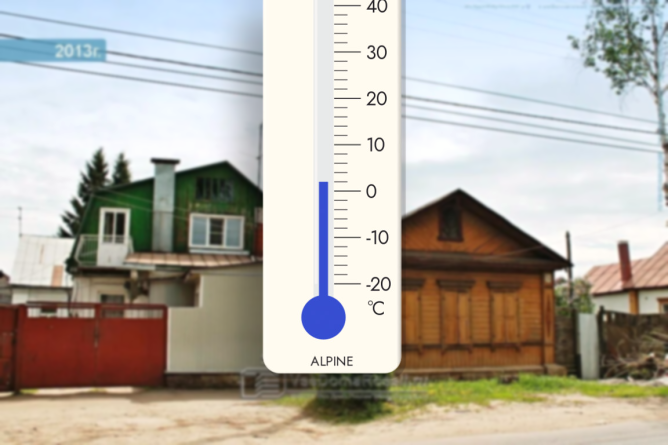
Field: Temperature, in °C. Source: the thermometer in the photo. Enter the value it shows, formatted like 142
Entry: 2
